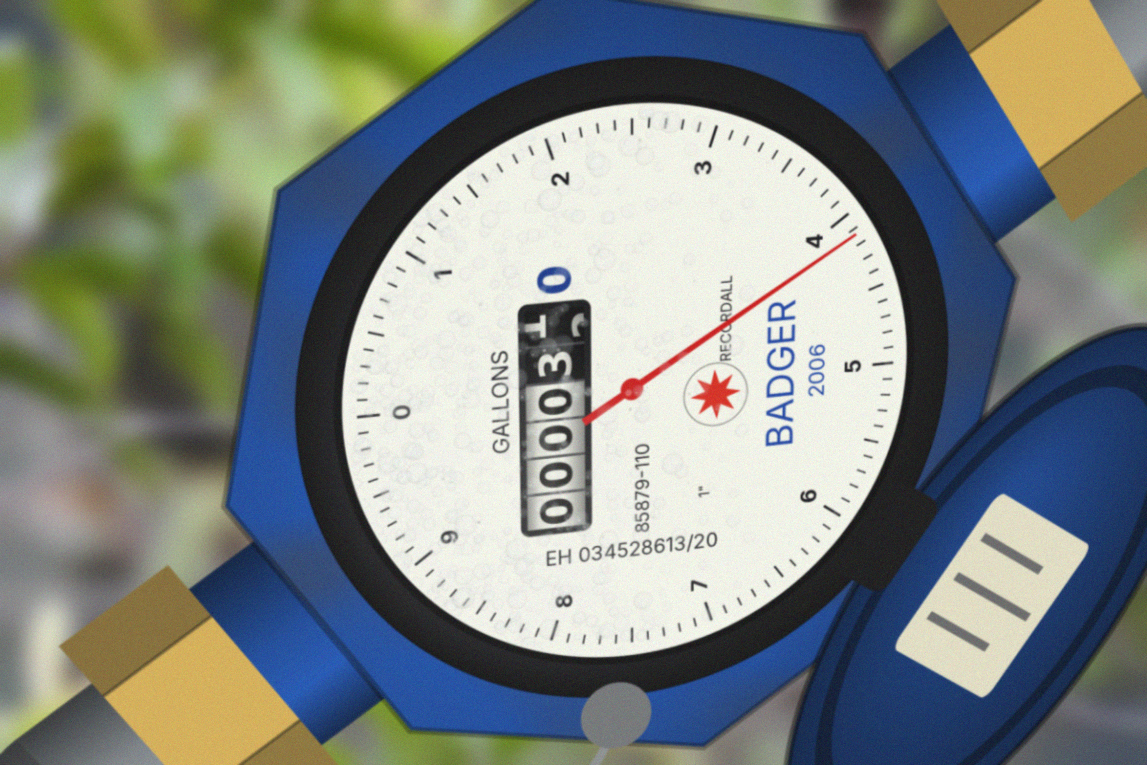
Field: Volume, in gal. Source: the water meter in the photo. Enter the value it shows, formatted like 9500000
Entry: 314.1
